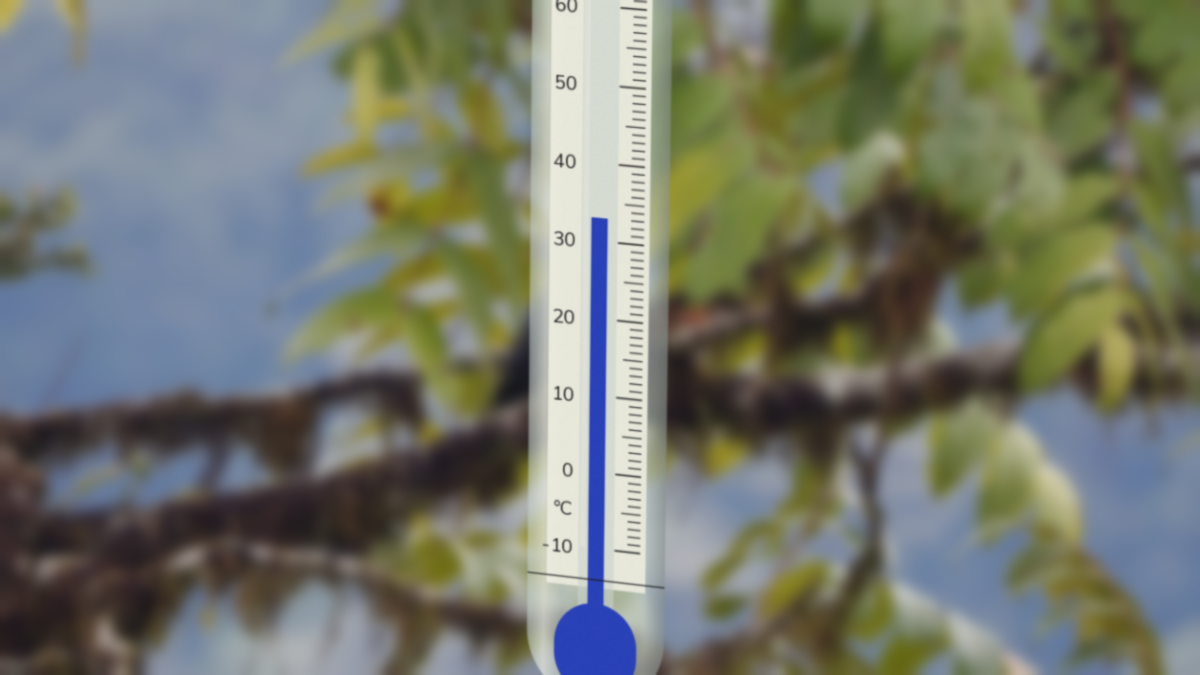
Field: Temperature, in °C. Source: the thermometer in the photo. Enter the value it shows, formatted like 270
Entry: 33
